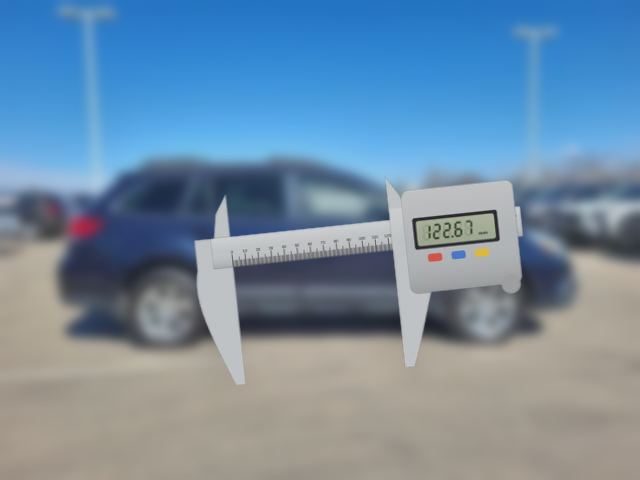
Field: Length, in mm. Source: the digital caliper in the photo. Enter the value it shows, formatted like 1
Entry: 122.67
